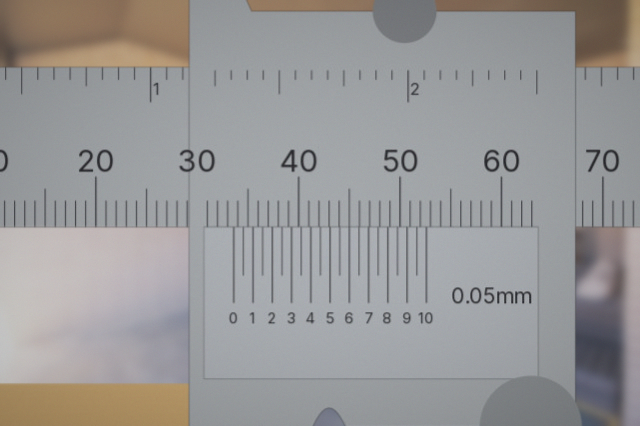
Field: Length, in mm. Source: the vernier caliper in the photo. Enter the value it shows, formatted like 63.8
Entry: 33.6
